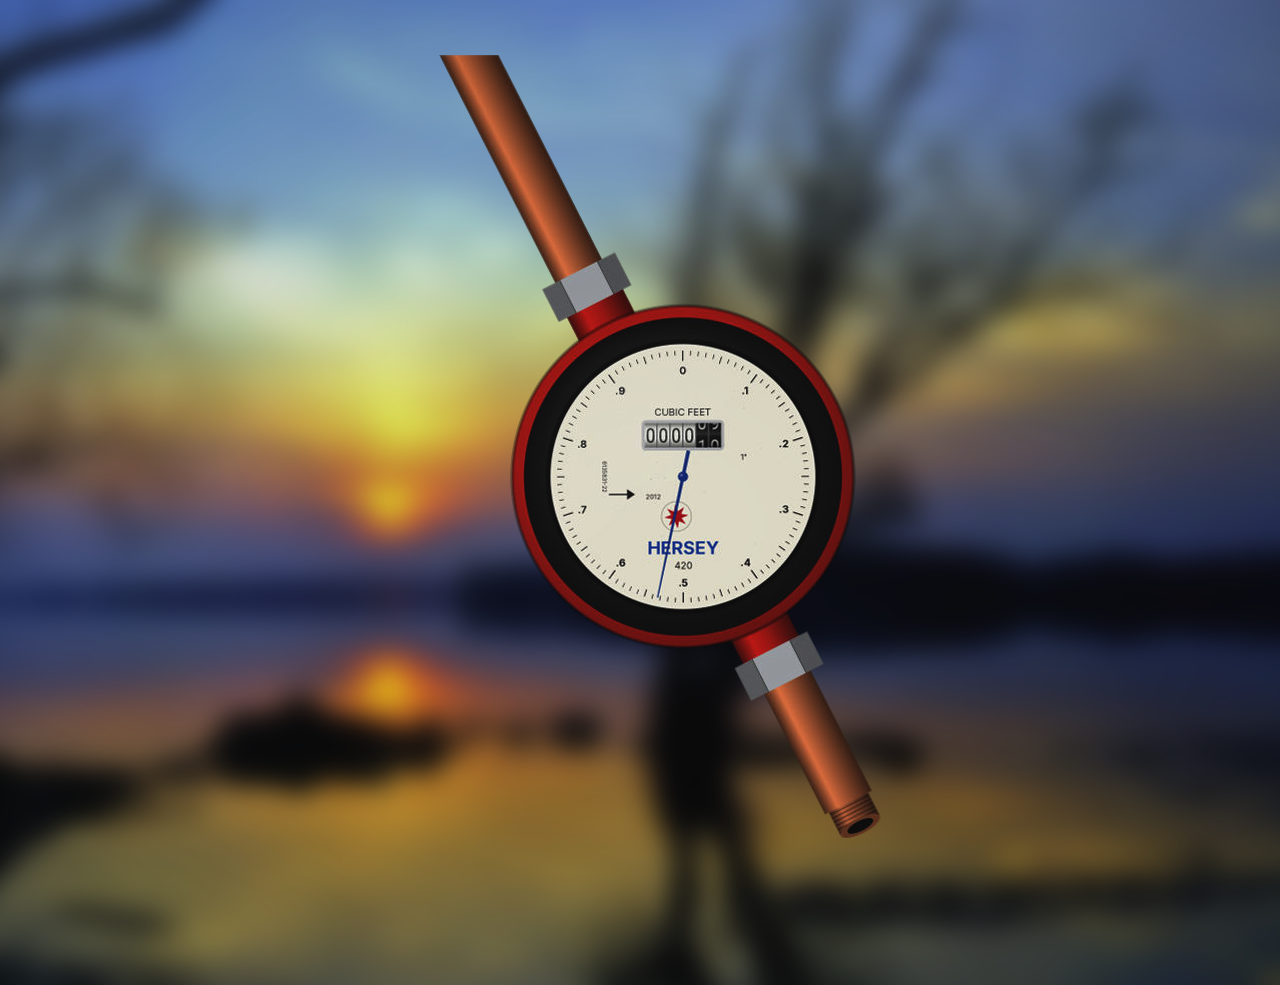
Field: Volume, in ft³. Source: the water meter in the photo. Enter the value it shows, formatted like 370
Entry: 9.53
